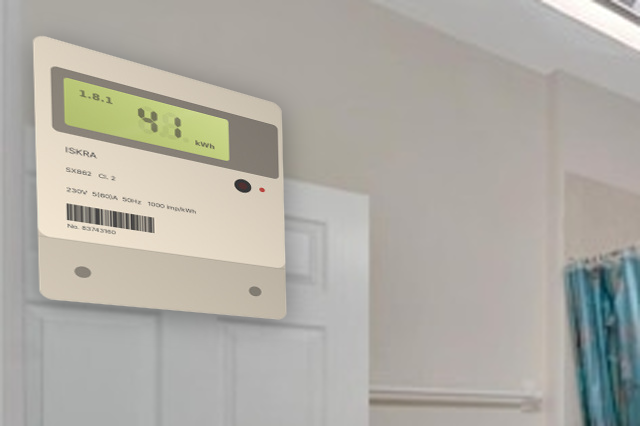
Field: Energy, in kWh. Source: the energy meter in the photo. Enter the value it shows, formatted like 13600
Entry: 41
